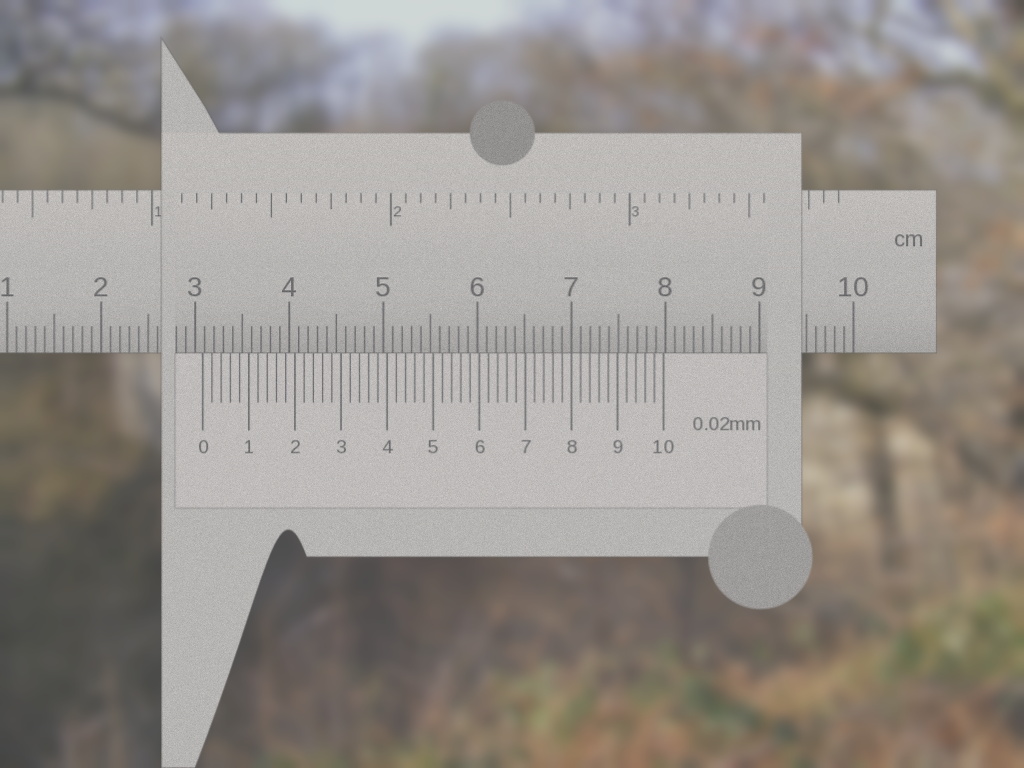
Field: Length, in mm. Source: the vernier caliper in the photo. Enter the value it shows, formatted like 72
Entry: 30.8
